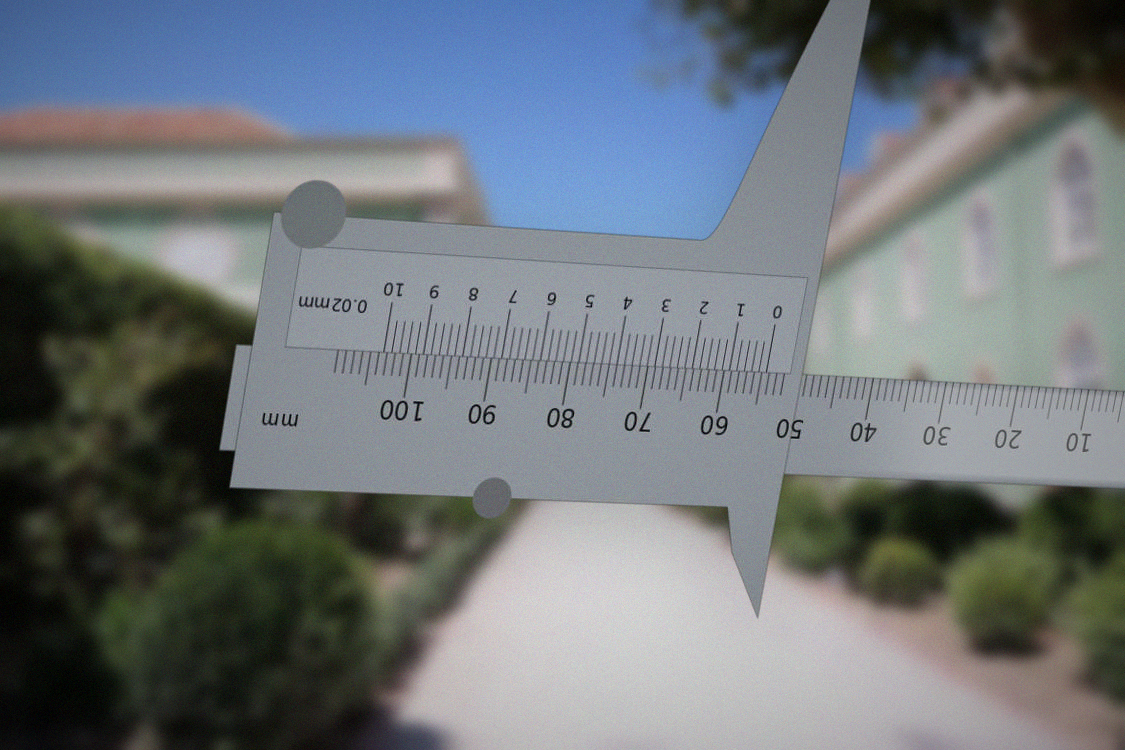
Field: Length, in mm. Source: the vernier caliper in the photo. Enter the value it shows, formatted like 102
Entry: 54.4
